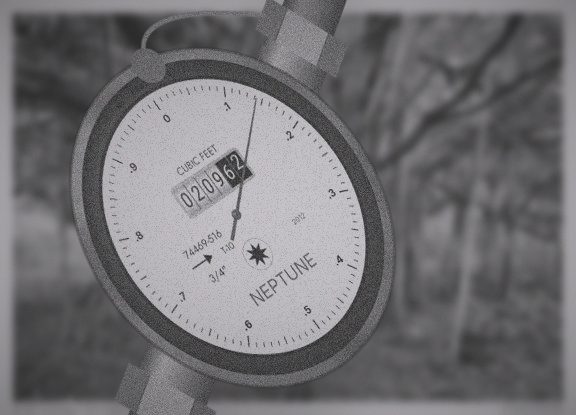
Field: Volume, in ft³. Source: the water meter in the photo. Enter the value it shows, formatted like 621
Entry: 20962.14
